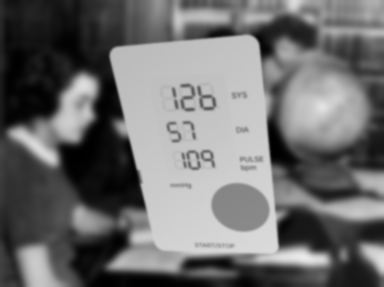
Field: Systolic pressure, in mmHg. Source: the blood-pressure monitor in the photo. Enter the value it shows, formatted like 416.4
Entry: 126
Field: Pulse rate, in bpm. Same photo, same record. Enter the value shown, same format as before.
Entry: 109
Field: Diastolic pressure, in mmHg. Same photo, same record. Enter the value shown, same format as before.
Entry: 57
